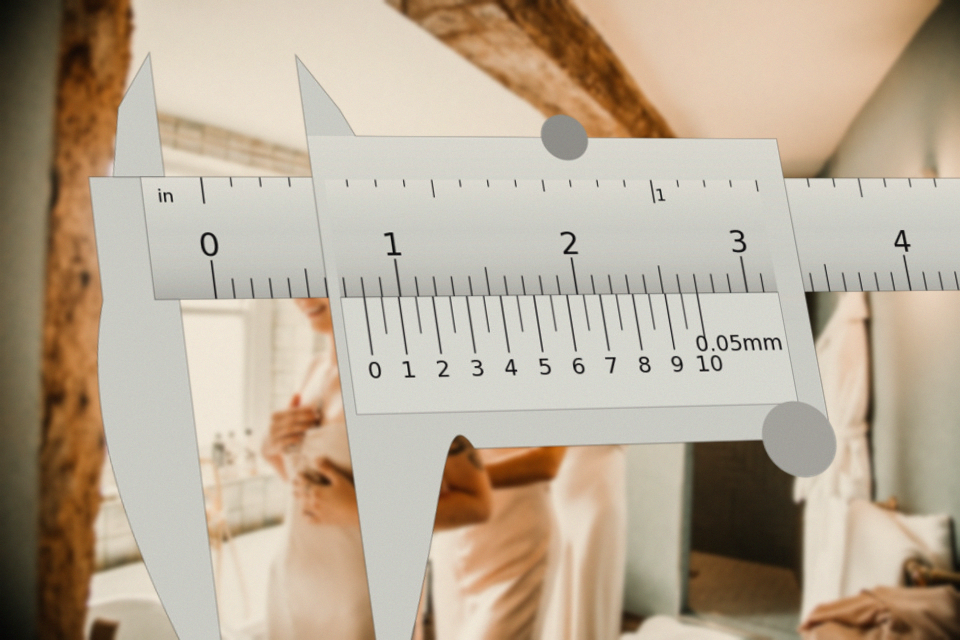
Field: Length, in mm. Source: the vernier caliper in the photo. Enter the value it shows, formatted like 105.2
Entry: 8.0
